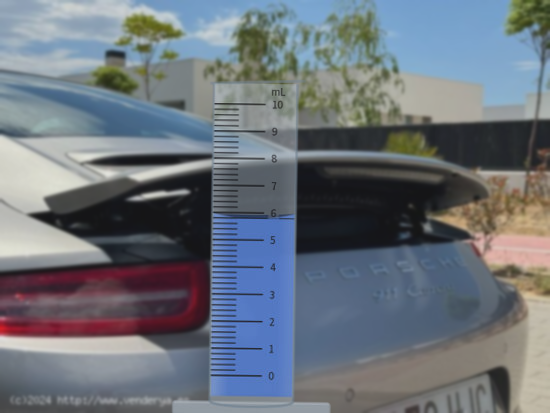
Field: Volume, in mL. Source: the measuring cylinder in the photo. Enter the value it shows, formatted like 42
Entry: 5.8
